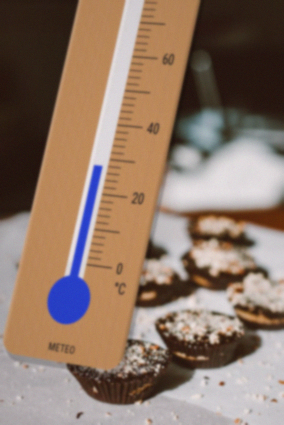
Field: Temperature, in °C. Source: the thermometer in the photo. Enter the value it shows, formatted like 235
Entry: 28
